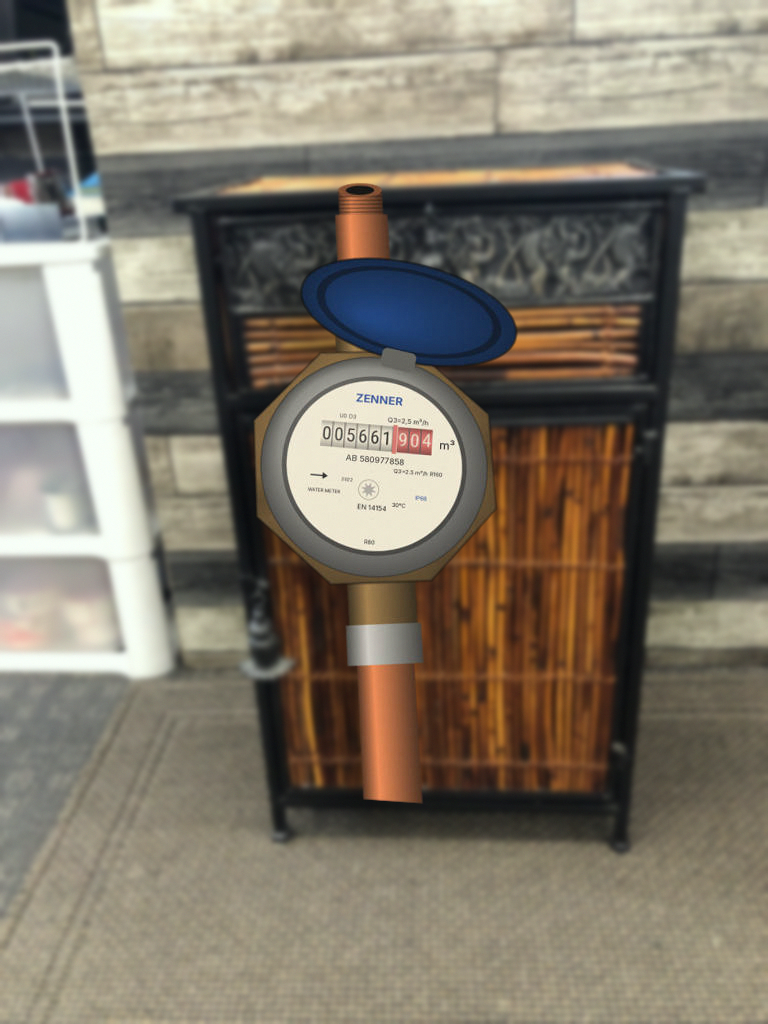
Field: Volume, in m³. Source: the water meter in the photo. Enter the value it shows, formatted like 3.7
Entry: 5661.904
